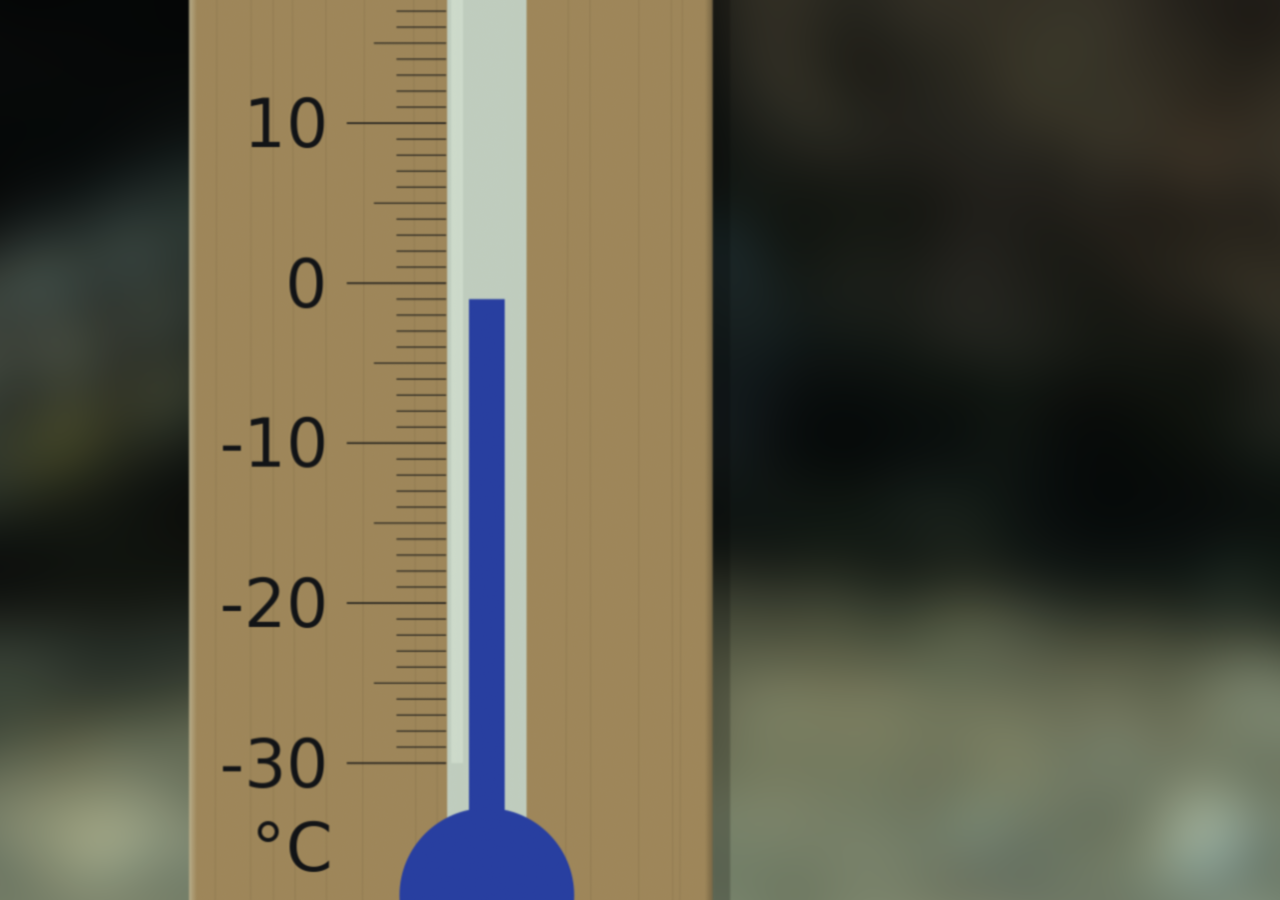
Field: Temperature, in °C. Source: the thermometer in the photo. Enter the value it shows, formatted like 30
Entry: -1
